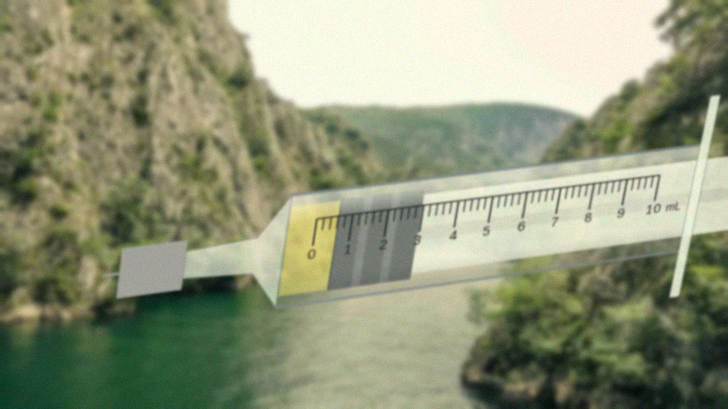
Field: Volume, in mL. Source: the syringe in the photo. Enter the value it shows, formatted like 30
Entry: 0.6
